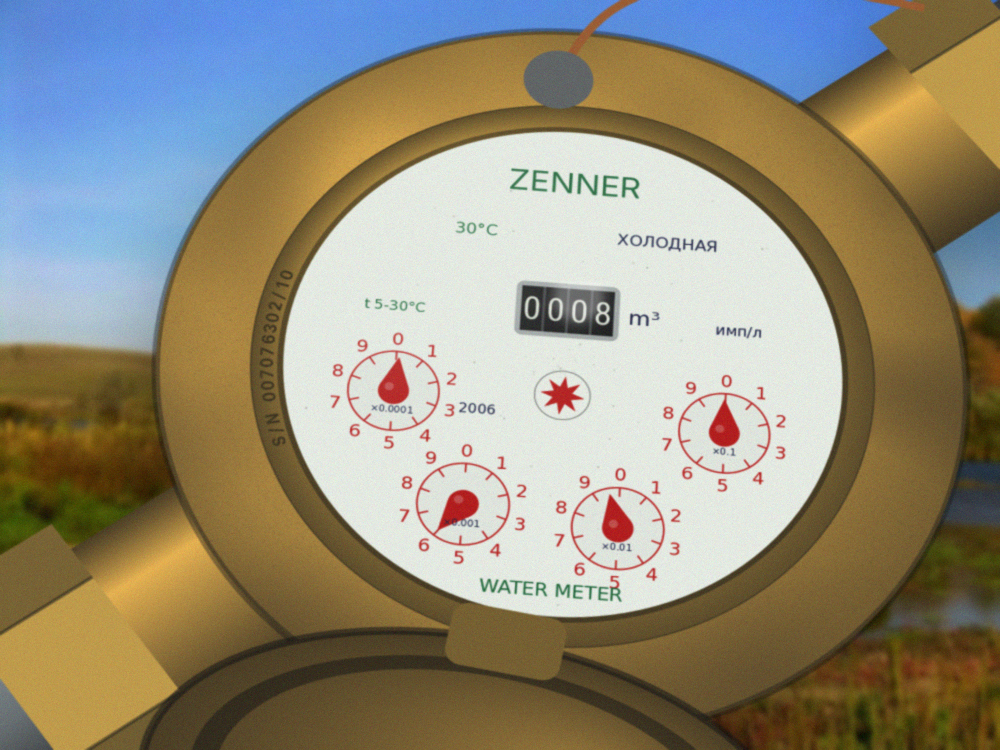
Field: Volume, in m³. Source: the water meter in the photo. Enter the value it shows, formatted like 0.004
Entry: 7.9960
